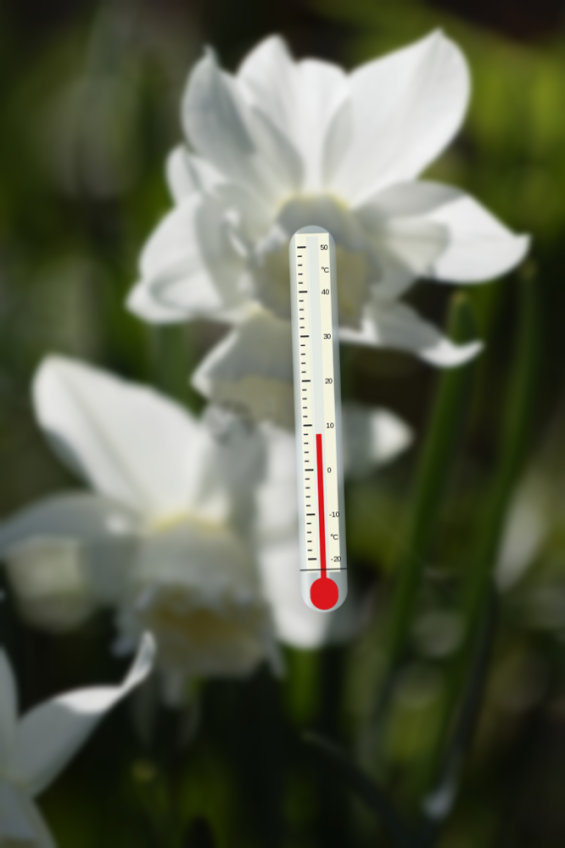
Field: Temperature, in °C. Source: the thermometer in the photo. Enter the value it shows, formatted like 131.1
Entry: 8
